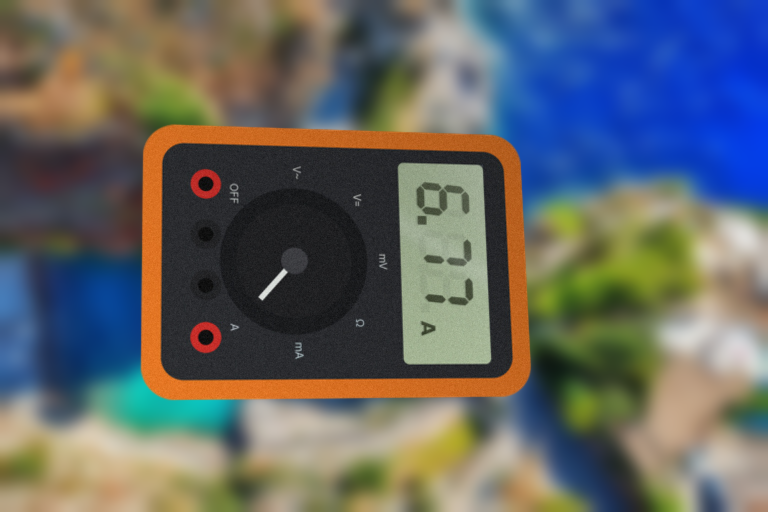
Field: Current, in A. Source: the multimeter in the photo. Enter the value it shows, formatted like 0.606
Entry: 6.77
